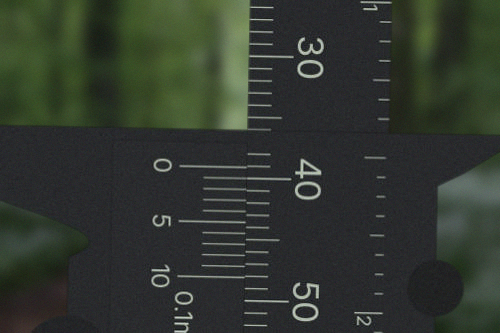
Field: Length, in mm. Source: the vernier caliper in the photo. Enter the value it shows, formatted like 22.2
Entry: 39.1
